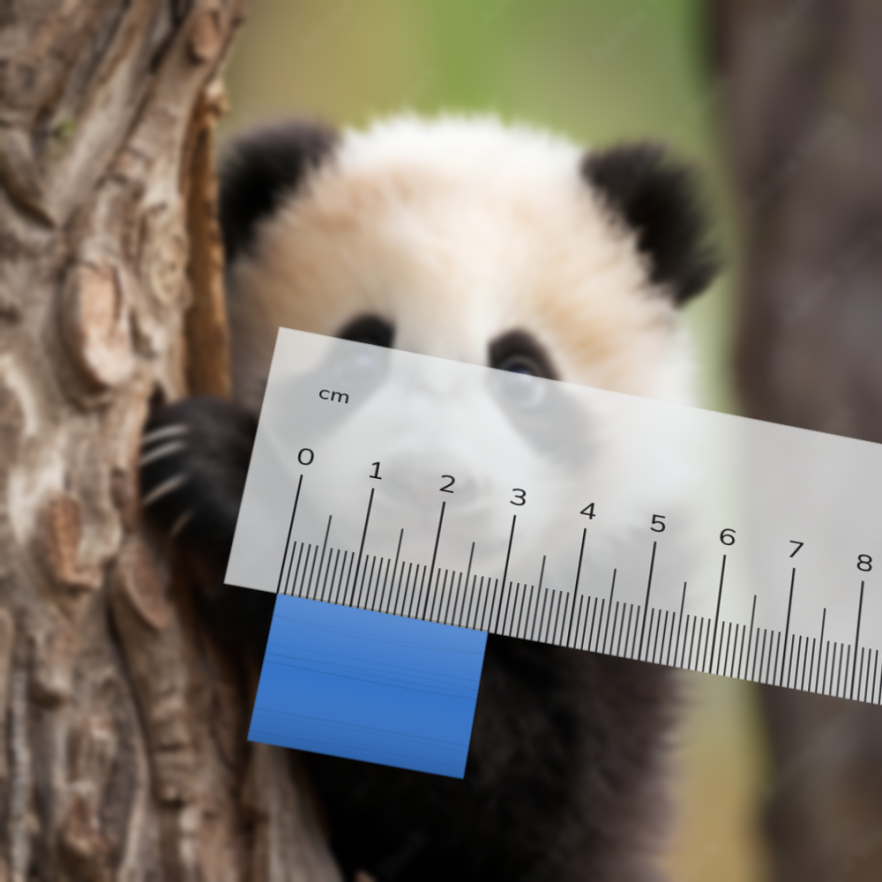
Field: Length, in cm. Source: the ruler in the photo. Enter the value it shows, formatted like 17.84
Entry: 2.9
